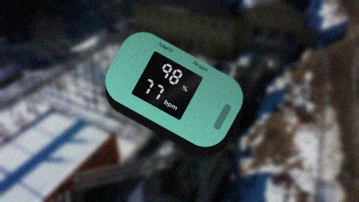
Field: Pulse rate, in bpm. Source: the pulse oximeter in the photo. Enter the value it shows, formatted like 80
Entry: 77
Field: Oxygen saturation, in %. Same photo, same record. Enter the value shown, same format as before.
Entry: 98
